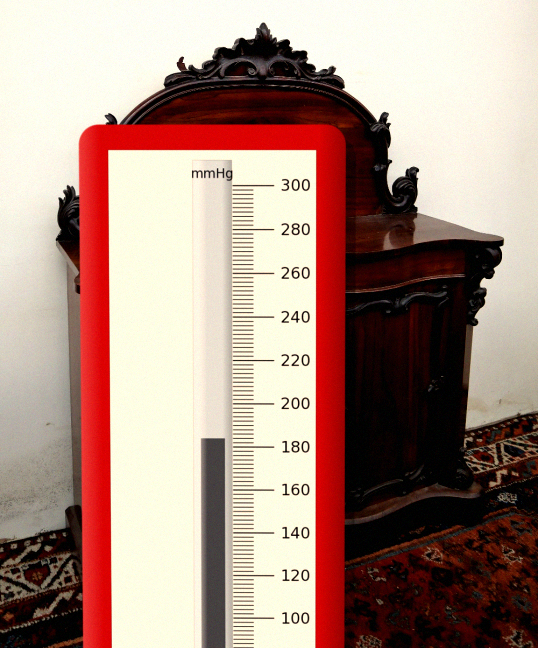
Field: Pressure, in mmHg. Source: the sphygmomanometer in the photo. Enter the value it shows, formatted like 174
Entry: 184
